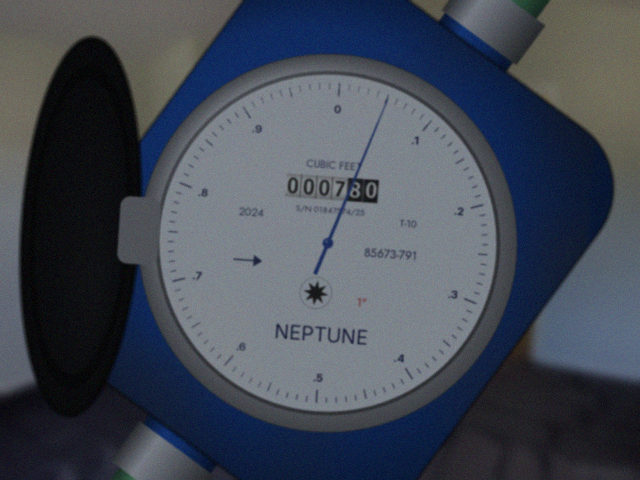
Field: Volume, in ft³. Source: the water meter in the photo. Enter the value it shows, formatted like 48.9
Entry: 780.05
